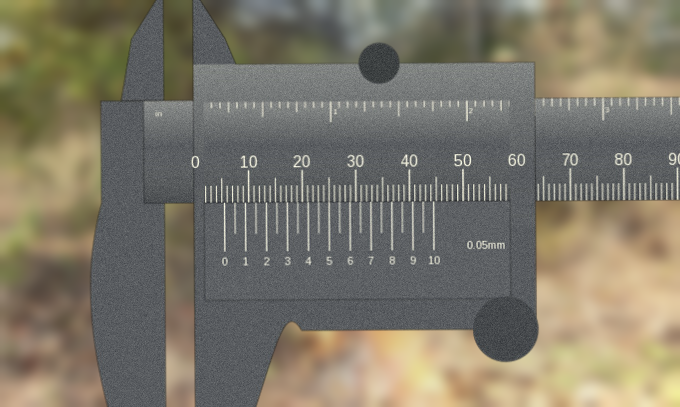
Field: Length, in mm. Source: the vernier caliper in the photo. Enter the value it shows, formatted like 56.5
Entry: 5.5
